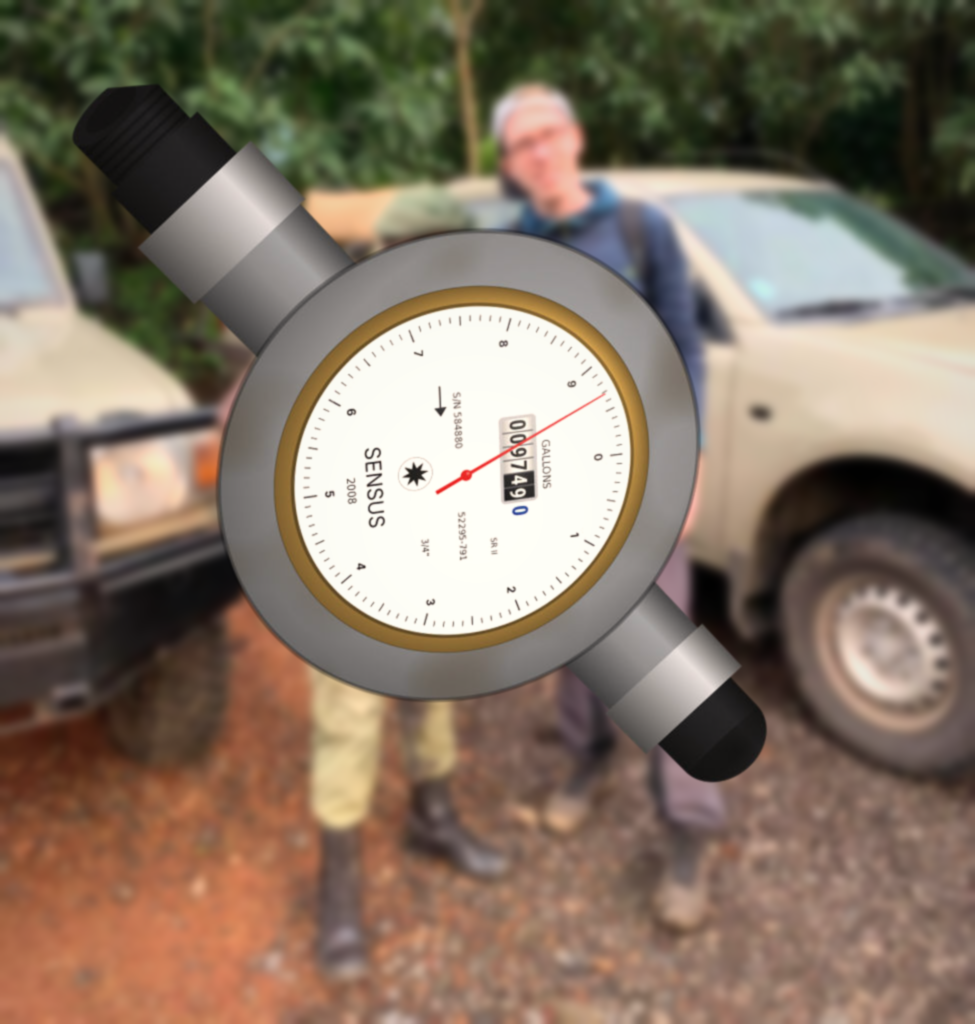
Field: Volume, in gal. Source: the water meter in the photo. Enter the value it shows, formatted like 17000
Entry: 97489.3
